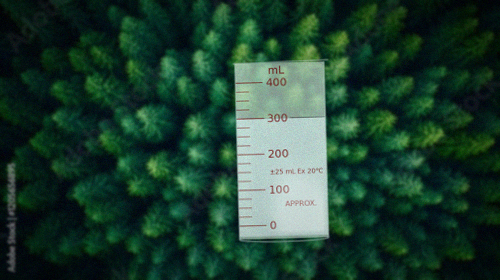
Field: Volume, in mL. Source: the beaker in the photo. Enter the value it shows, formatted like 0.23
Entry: 300
